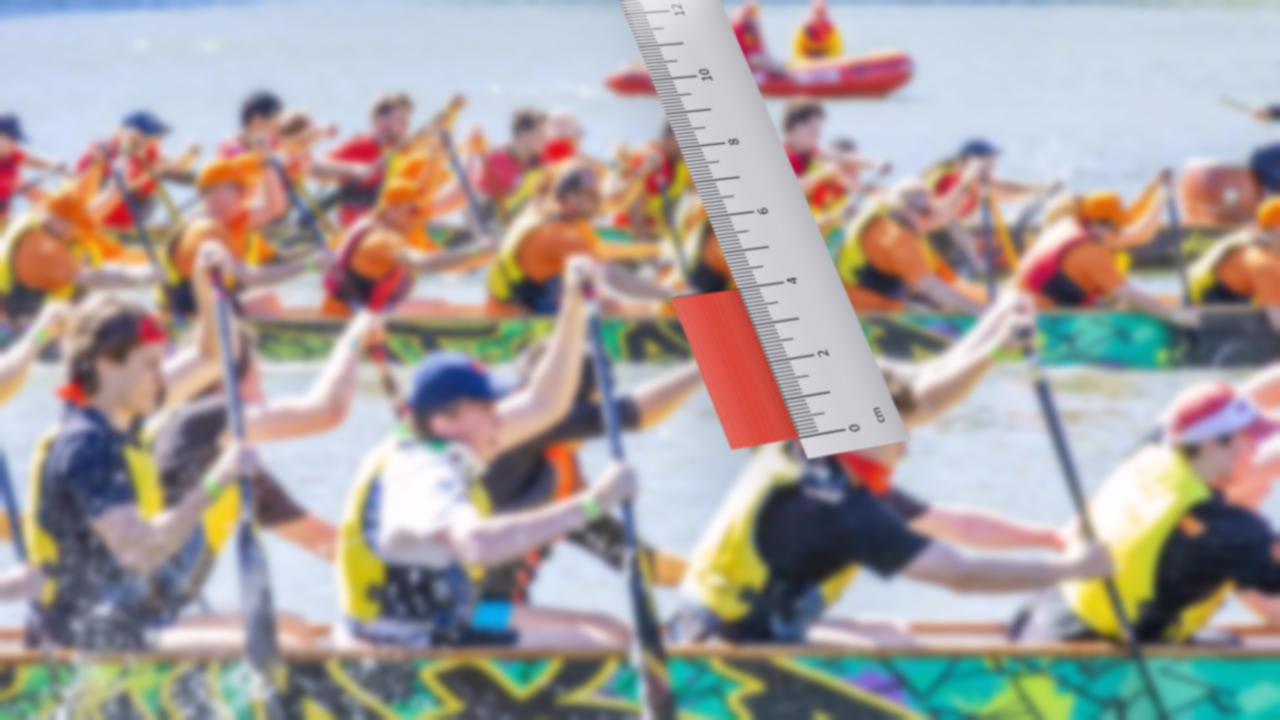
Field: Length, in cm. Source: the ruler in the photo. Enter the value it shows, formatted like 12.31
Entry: 4
